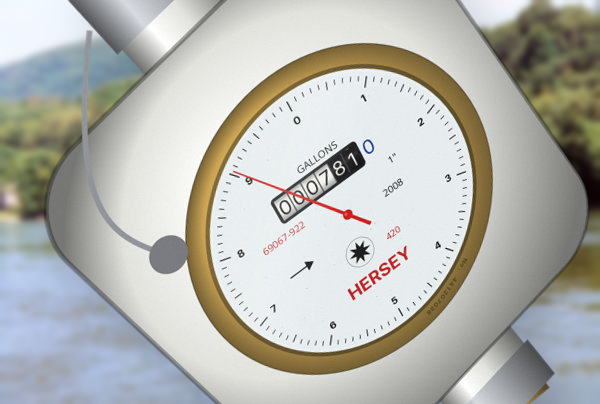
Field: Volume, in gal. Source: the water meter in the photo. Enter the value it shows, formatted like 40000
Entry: 7809.0
